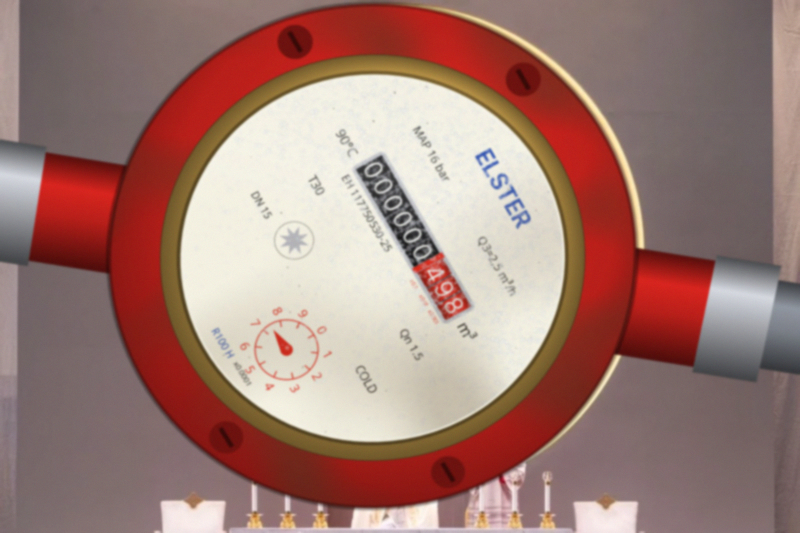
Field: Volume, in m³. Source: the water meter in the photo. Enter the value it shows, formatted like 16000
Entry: 0.4987
